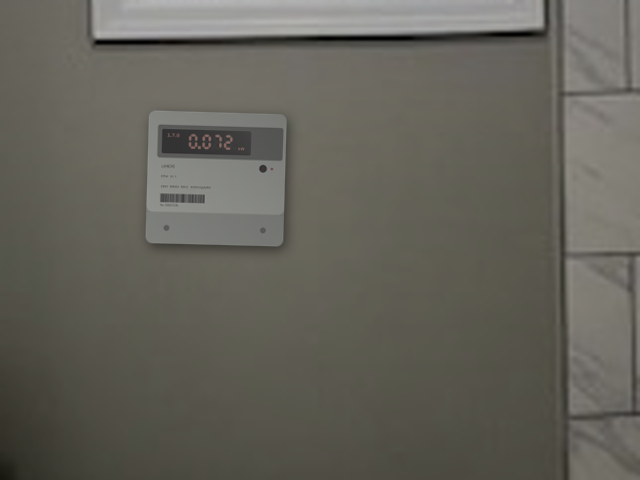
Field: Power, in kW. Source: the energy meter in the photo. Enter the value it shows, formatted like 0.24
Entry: 0.072
